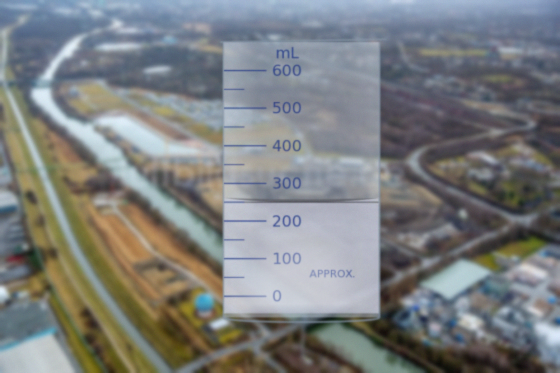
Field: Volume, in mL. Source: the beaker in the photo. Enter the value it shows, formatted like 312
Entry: 250
